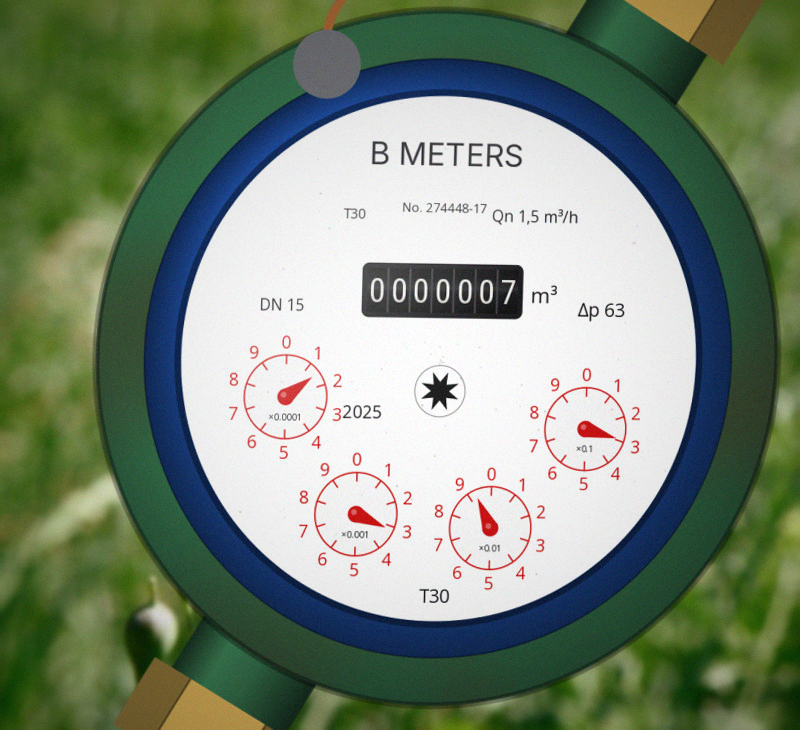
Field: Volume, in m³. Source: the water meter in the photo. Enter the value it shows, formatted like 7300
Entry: 7.2931
